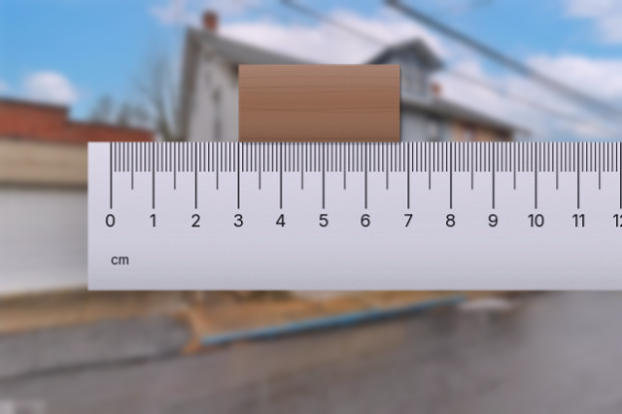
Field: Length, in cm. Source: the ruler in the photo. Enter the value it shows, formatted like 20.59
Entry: 3.8
